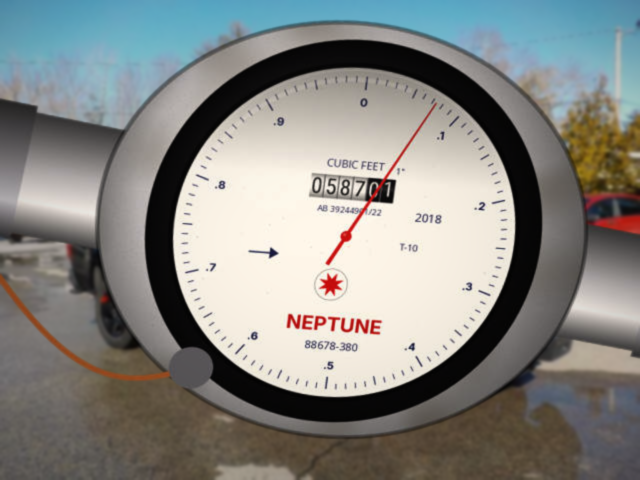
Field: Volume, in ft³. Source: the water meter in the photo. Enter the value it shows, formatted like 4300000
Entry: 58701.07
